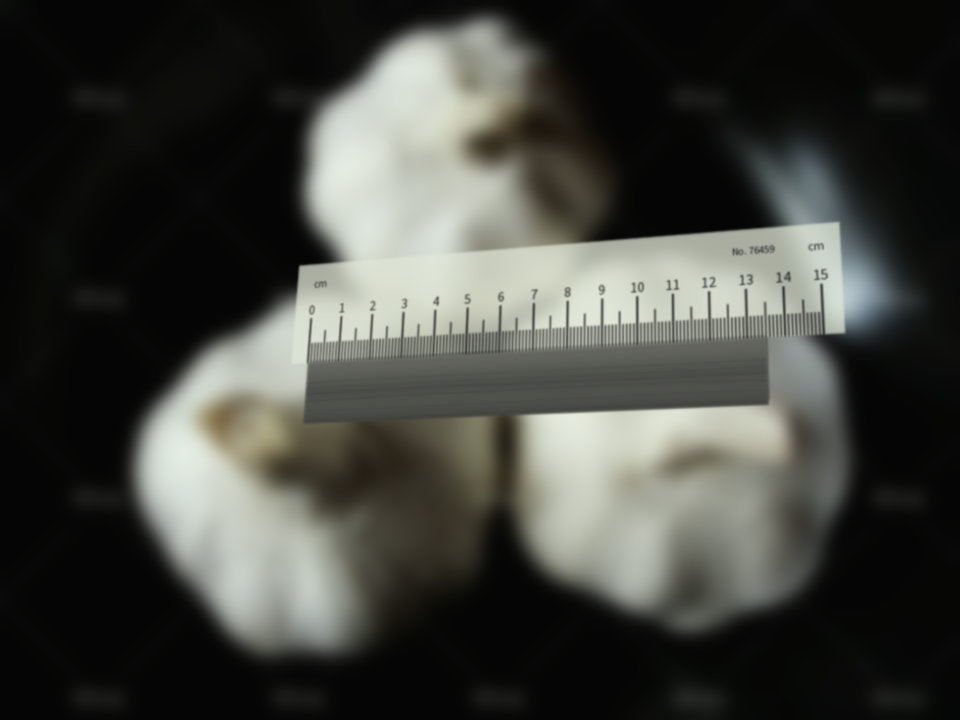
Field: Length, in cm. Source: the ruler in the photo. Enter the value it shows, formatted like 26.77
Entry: 13.5
